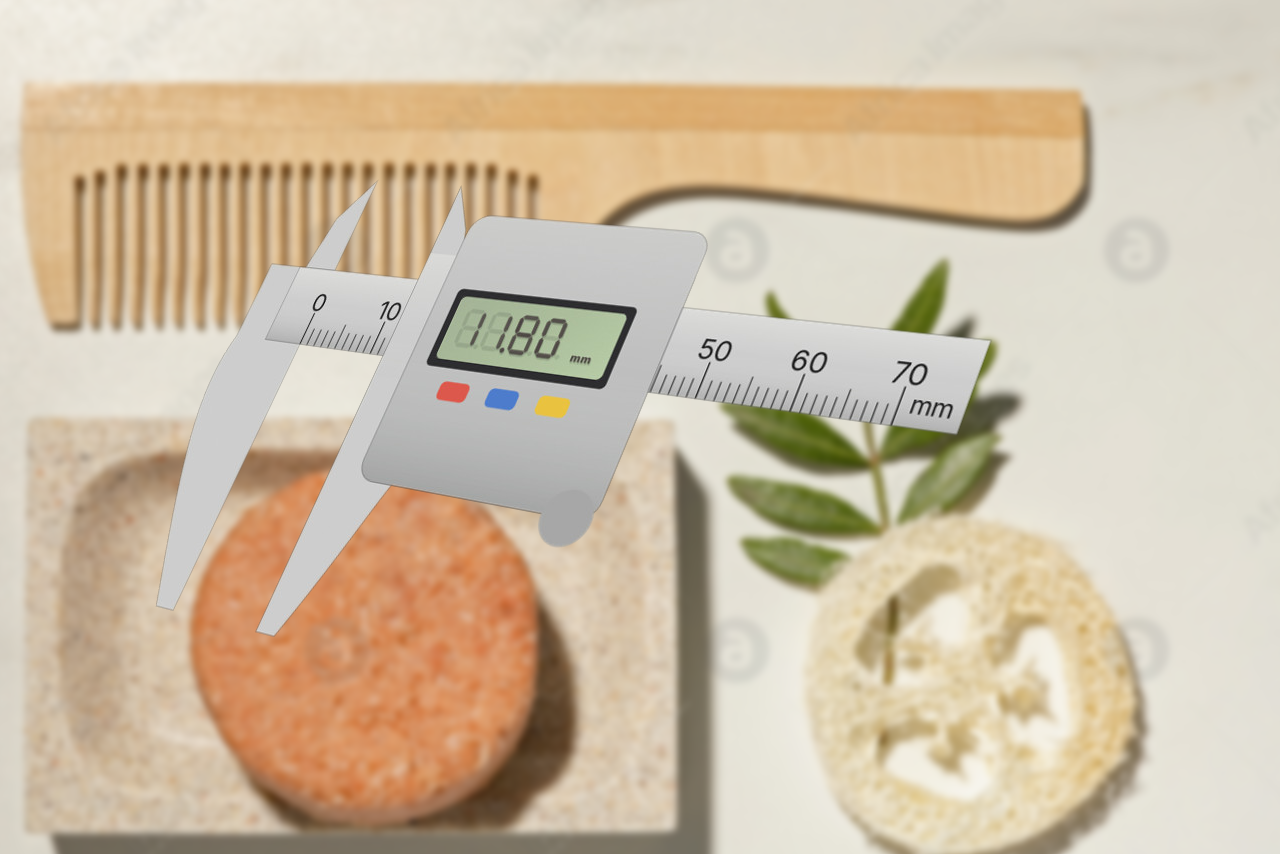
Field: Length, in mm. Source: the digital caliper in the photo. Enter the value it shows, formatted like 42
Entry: 11.80
